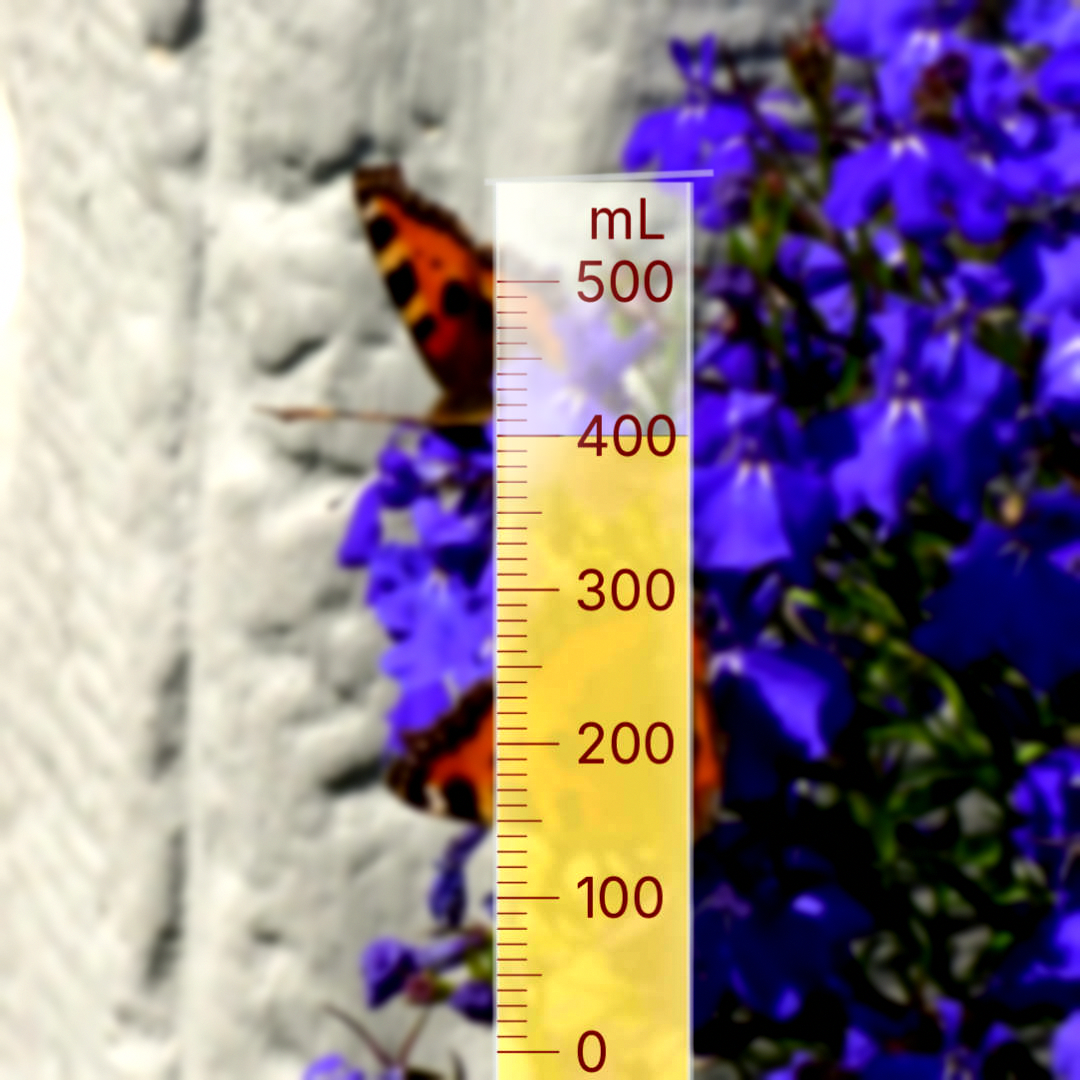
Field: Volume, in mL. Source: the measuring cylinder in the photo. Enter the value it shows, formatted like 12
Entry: 400
